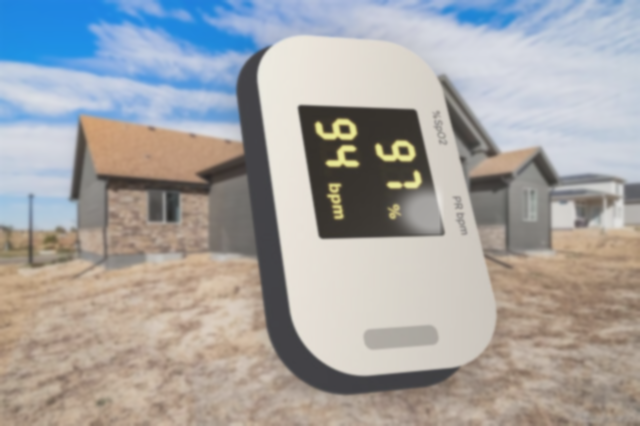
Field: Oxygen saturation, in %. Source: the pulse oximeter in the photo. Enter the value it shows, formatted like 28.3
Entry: 97
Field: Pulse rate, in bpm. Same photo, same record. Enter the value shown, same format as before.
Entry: 94
